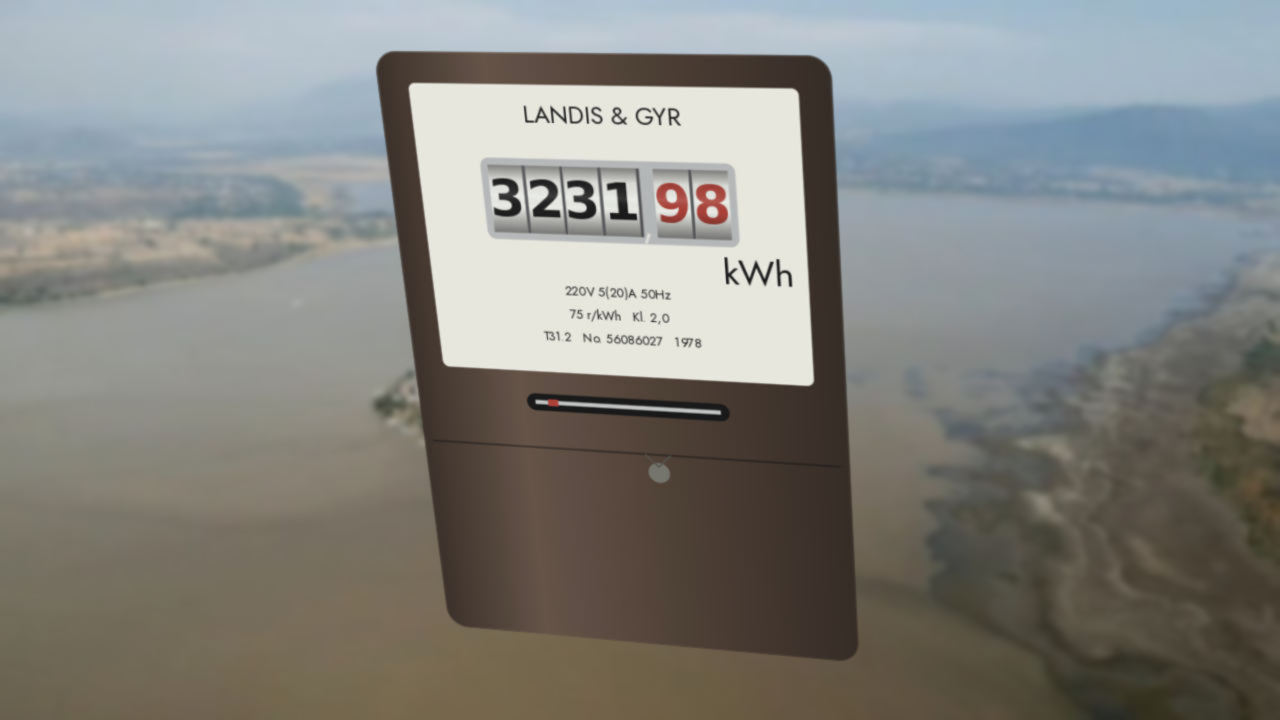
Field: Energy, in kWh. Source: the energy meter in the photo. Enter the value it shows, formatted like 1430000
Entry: 3231.98
